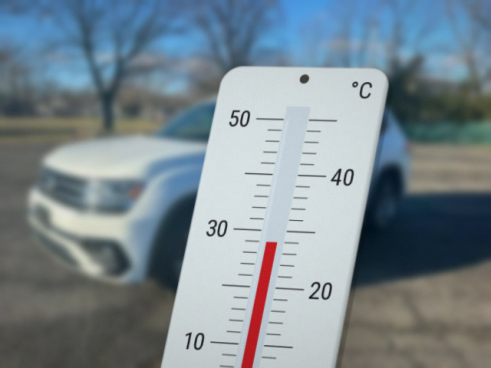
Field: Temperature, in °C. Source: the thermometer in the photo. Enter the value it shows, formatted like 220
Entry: 28
